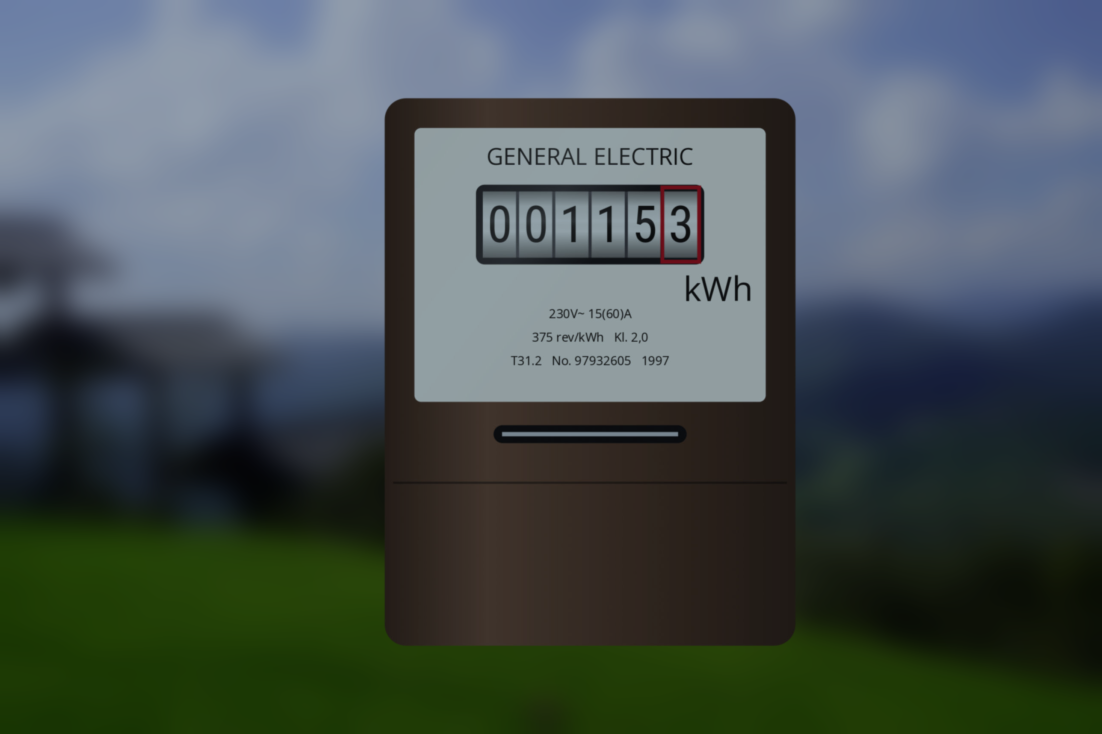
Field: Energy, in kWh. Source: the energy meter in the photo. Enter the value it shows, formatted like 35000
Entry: 115.3
